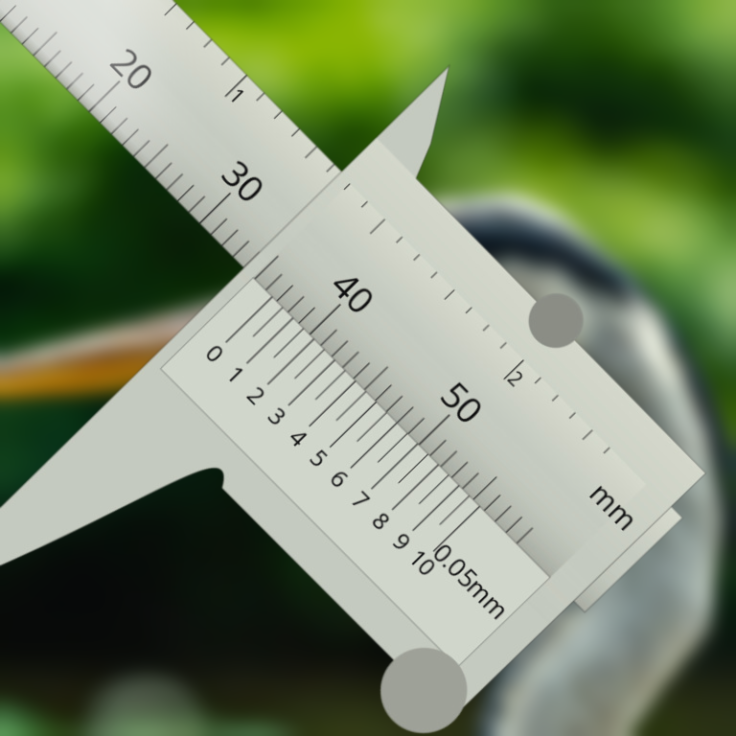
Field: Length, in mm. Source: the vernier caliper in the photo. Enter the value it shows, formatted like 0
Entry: 36.6
